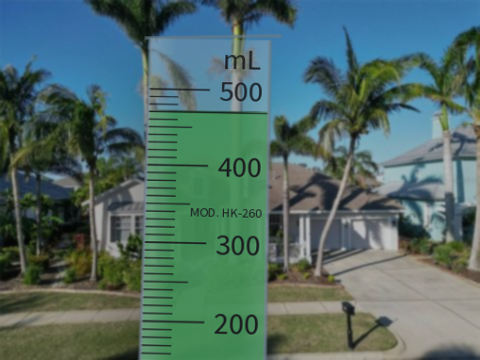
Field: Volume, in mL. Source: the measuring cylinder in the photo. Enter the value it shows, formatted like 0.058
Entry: 470
